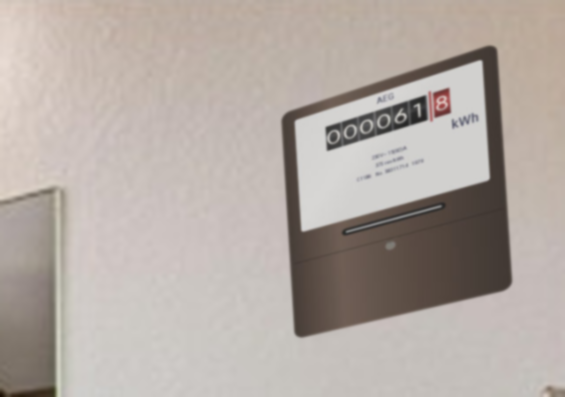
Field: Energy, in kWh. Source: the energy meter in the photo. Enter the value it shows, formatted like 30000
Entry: 61.8
